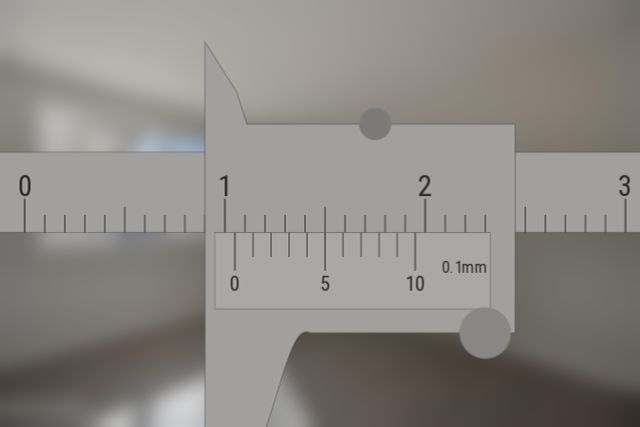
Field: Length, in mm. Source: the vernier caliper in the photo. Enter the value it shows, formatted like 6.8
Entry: 10.5
